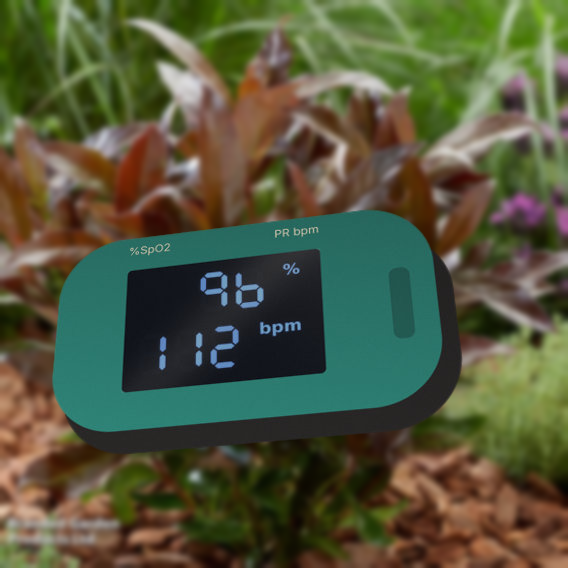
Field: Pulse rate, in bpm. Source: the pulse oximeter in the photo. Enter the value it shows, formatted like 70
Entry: 112
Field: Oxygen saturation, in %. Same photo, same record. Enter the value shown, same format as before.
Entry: 96
